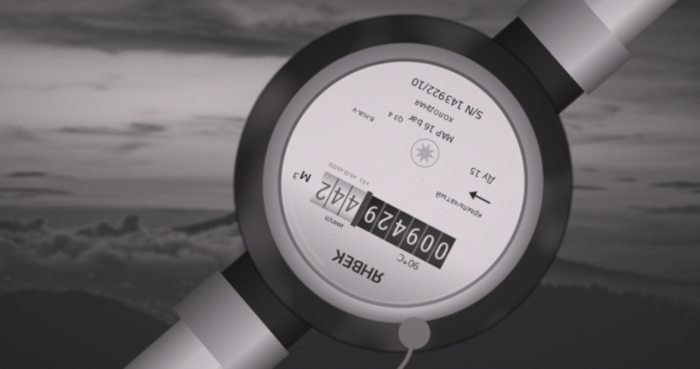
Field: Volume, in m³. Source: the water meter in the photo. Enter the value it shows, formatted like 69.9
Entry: 9429.442
